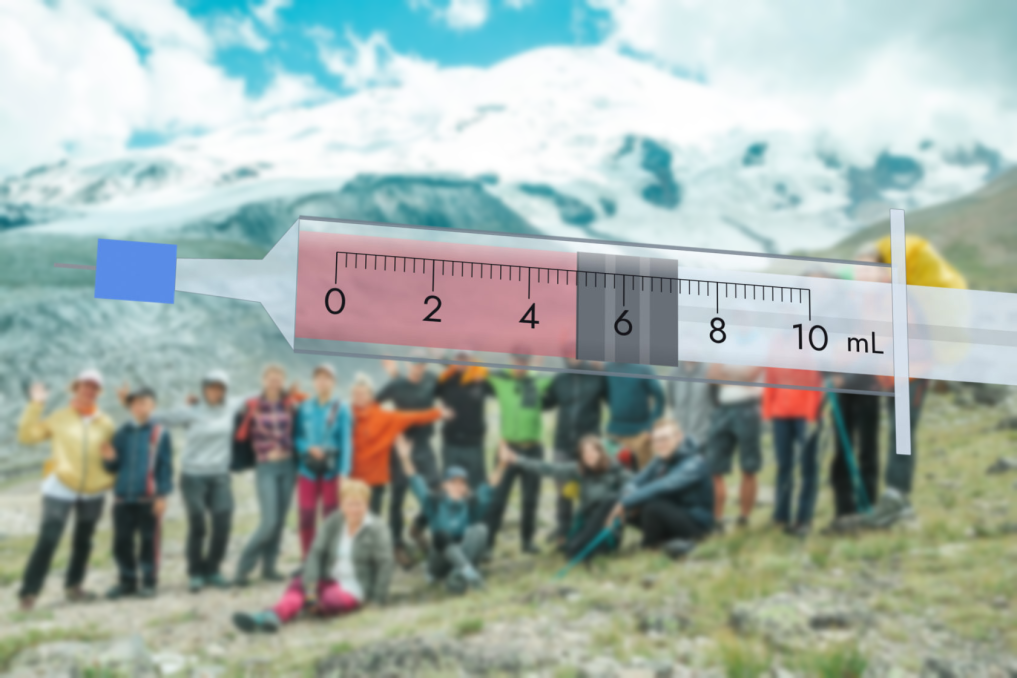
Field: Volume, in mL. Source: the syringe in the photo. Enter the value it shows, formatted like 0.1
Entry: 5
